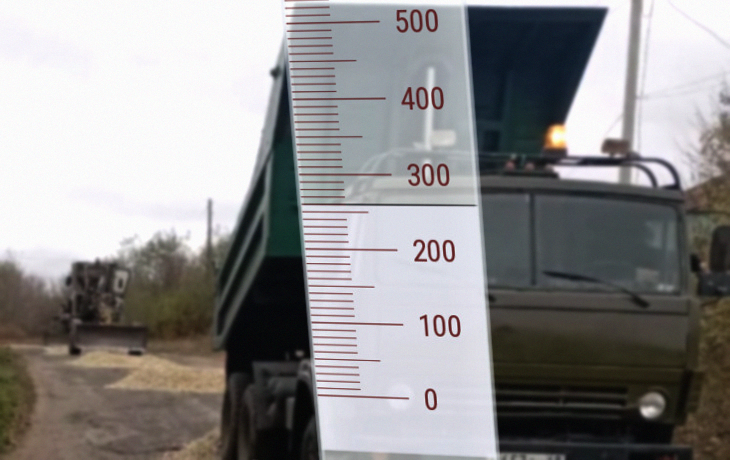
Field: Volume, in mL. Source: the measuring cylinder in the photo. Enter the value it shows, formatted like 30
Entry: 260
